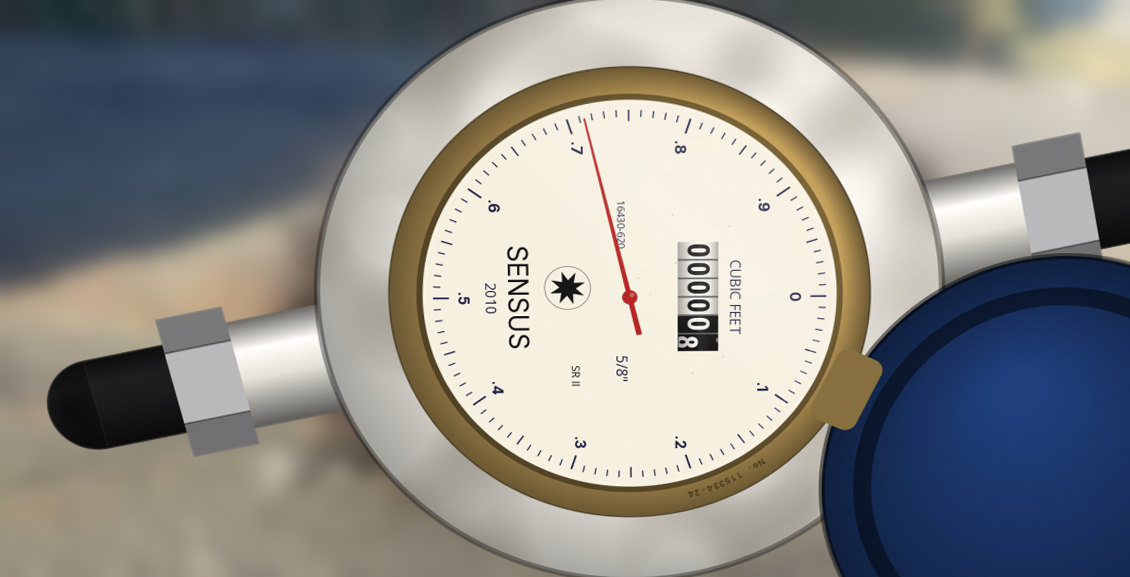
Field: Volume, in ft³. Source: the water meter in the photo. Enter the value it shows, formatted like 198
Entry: 7.71
